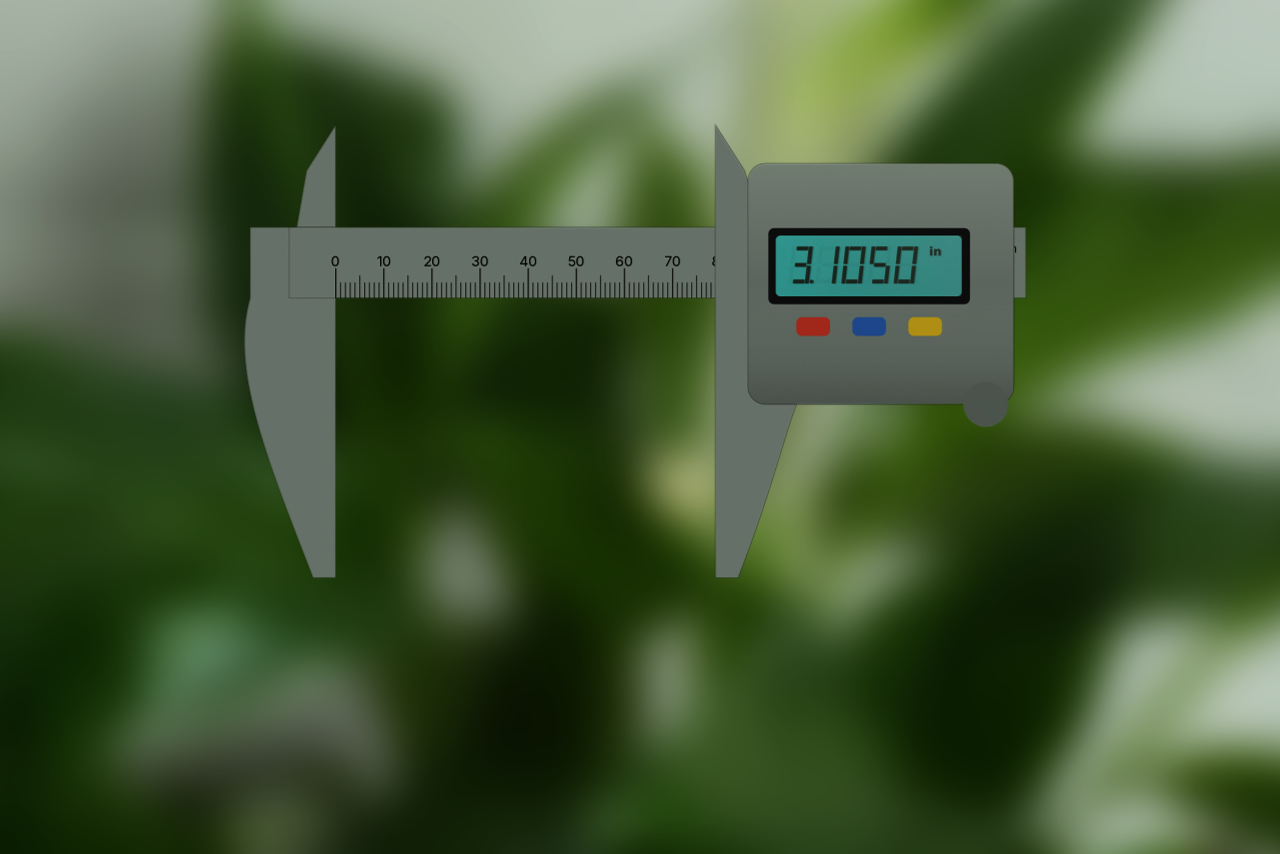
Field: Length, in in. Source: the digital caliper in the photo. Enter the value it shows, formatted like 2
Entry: 3.1050
